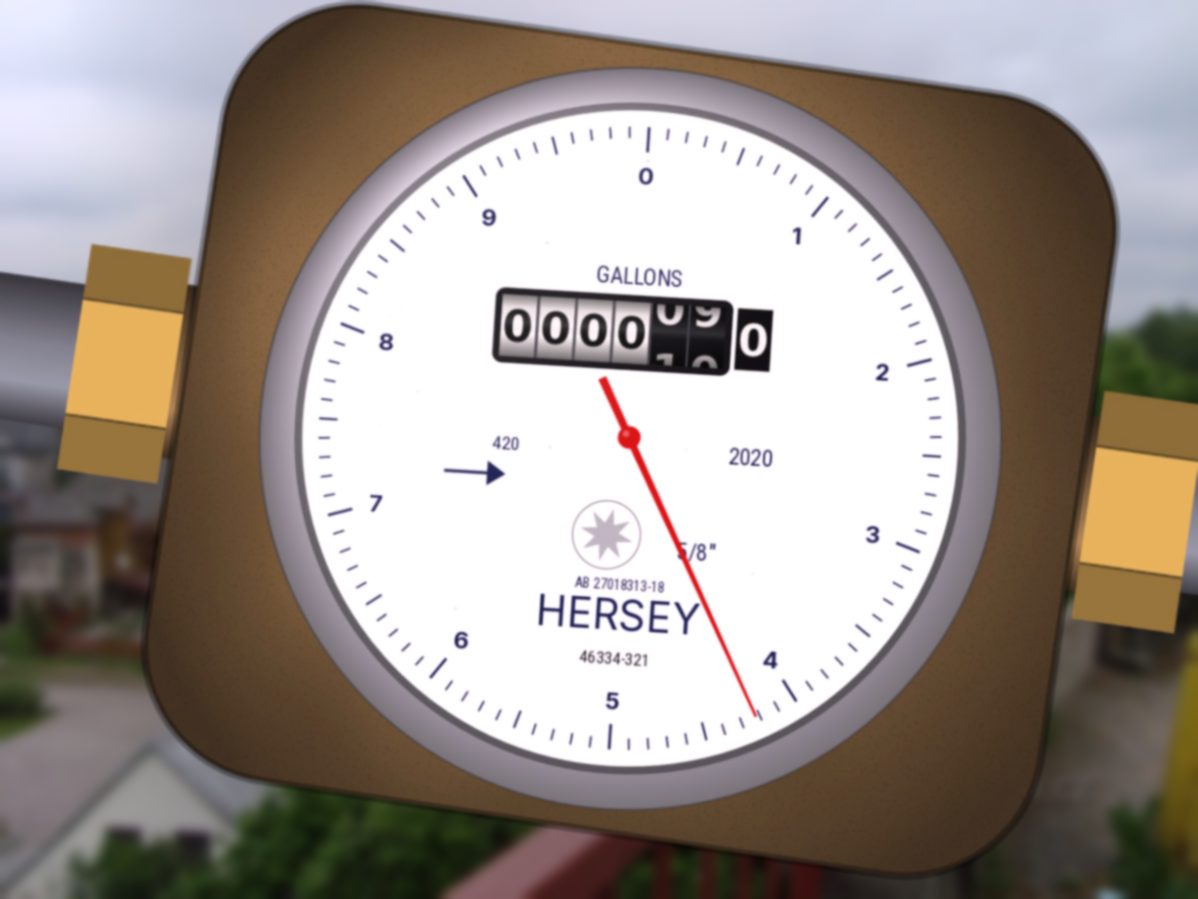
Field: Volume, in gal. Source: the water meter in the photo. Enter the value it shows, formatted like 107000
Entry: 94.2
